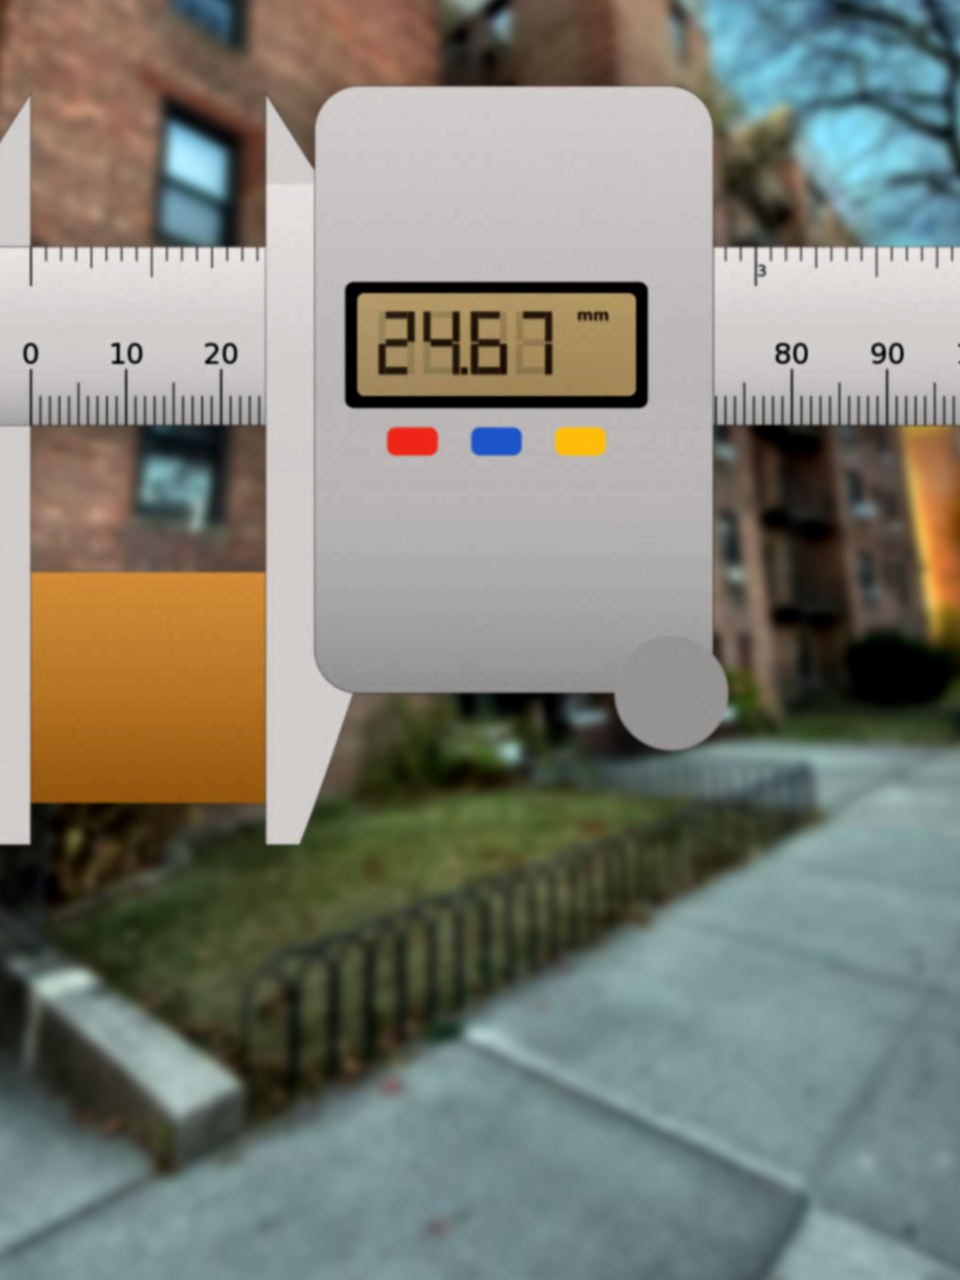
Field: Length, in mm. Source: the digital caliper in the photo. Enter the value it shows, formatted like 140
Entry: 24.67
